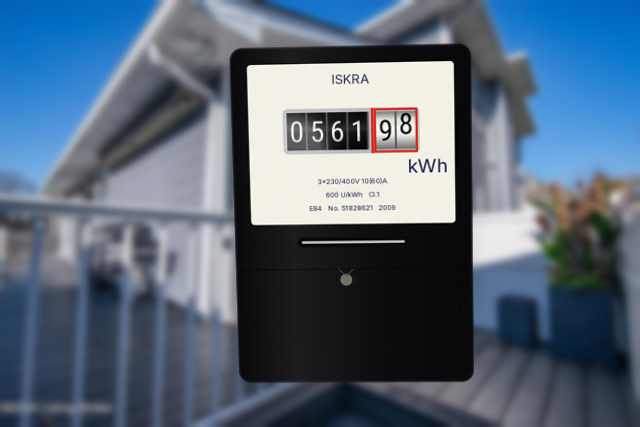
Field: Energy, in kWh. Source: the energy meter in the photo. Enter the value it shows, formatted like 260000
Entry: 561.98
